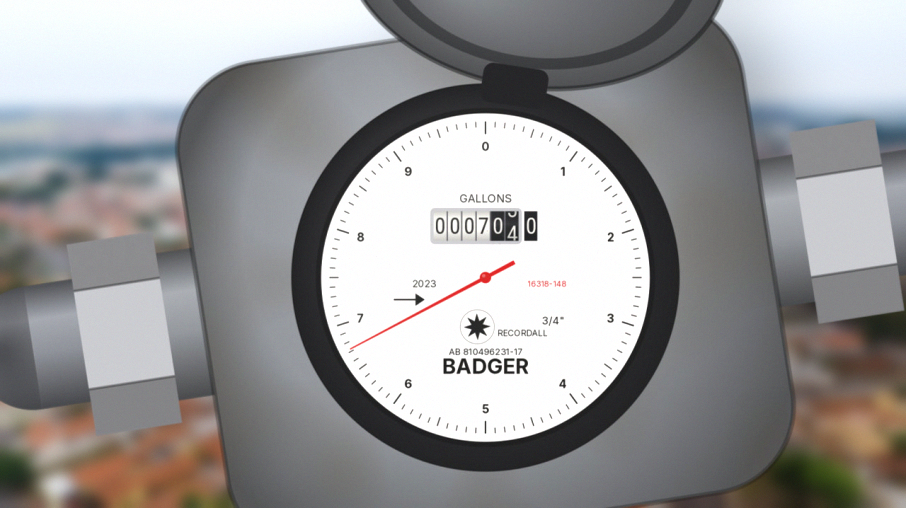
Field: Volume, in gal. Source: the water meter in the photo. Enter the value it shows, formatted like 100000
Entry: 7036.7
